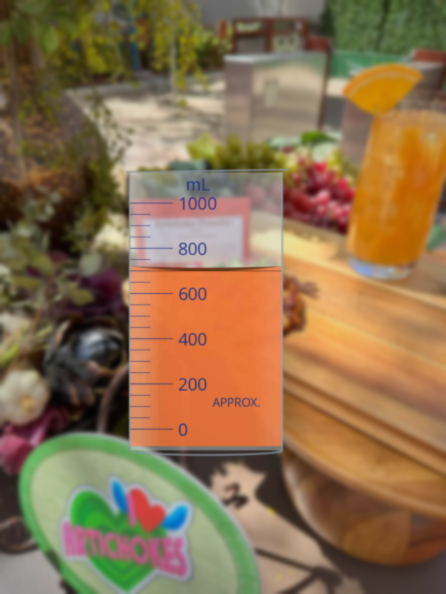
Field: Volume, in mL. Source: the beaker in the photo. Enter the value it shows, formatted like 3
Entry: 700
